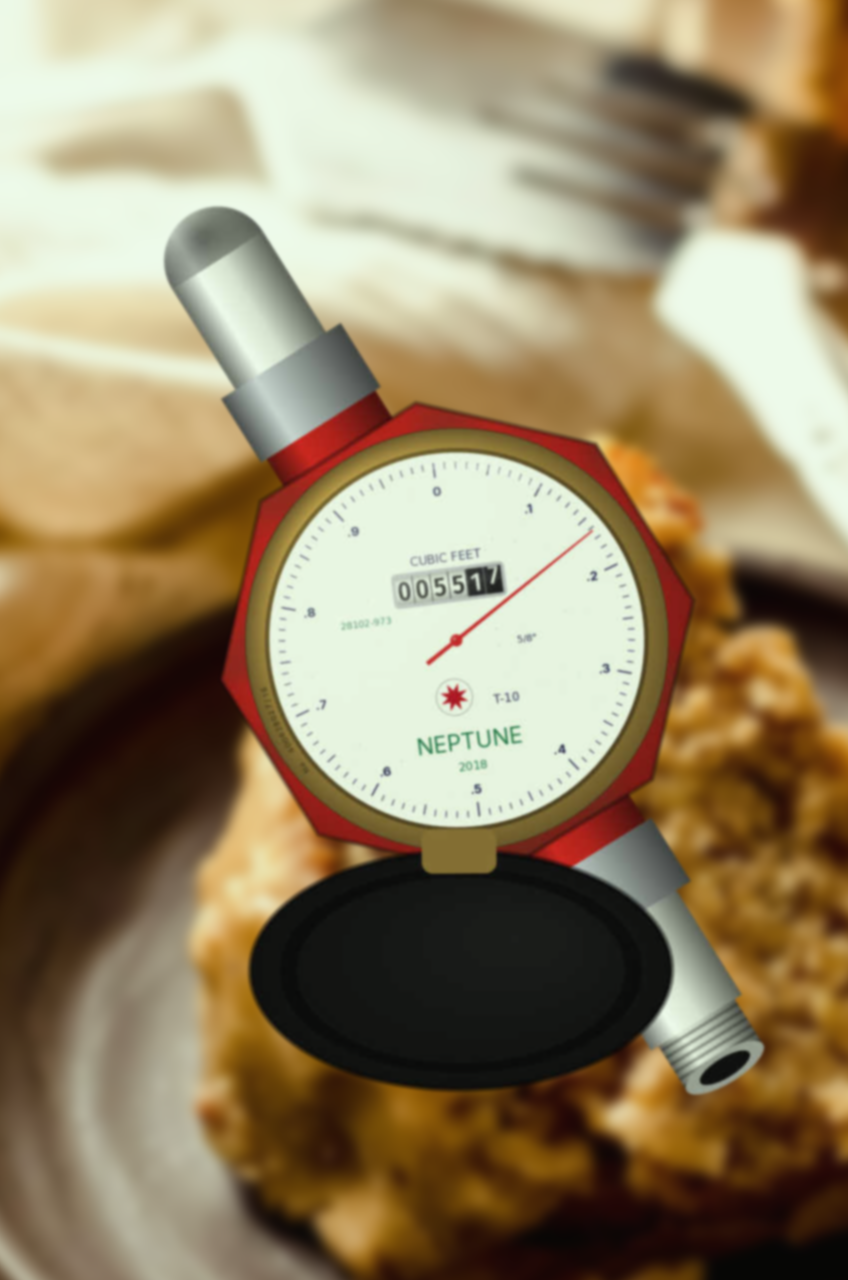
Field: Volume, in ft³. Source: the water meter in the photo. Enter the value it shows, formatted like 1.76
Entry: 5517.16
